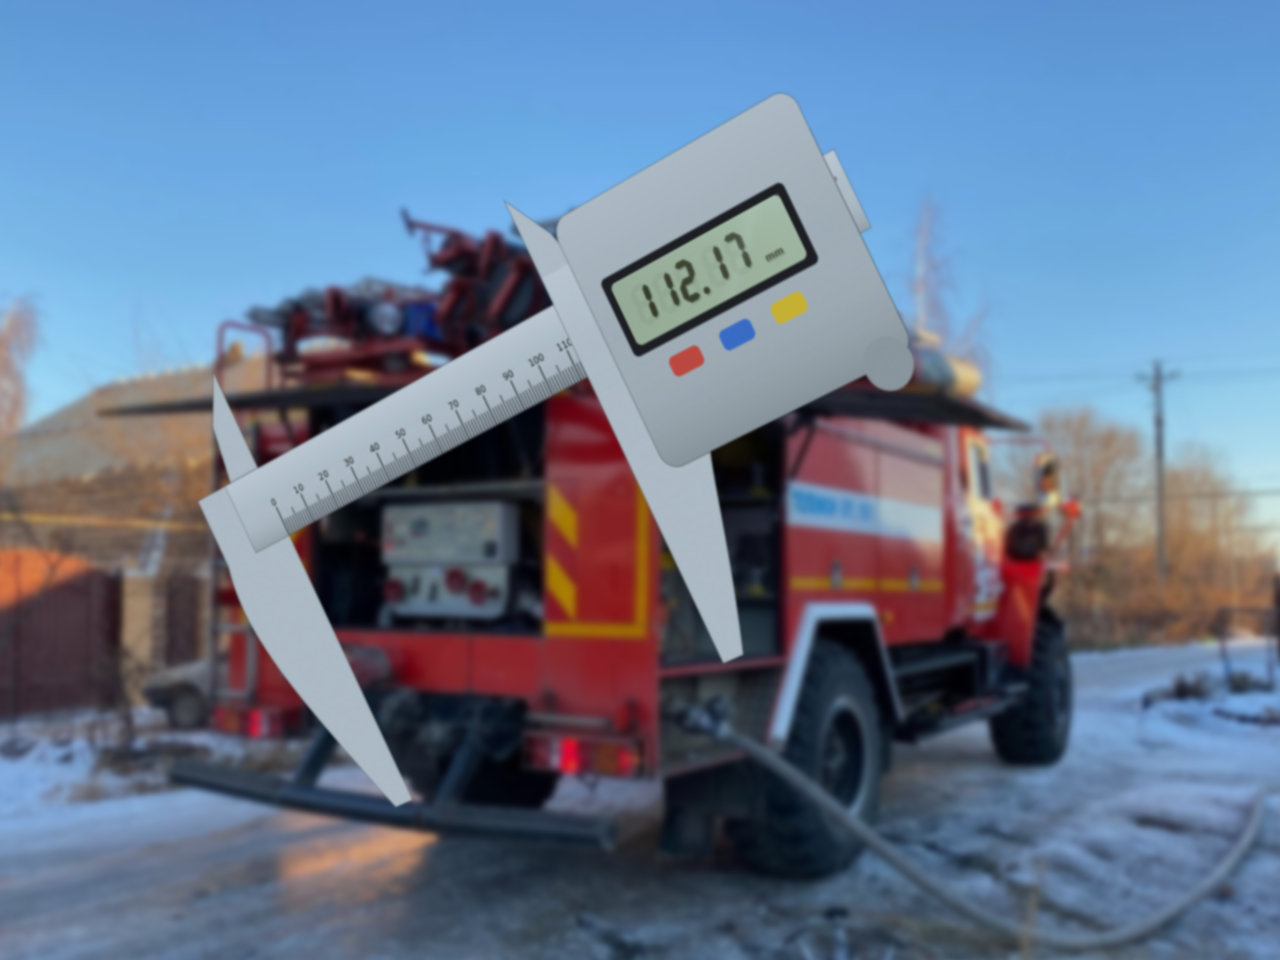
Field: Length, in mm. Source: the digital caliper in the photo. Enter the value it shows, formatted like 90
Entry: 112.17
